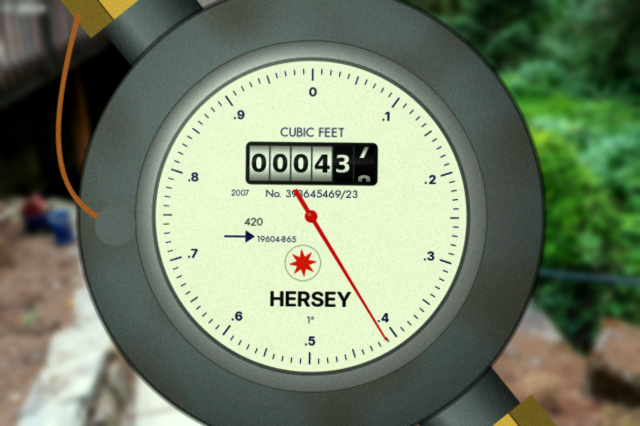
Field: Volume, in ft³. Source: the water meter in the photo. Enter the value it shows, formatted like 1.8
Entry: 437.41
